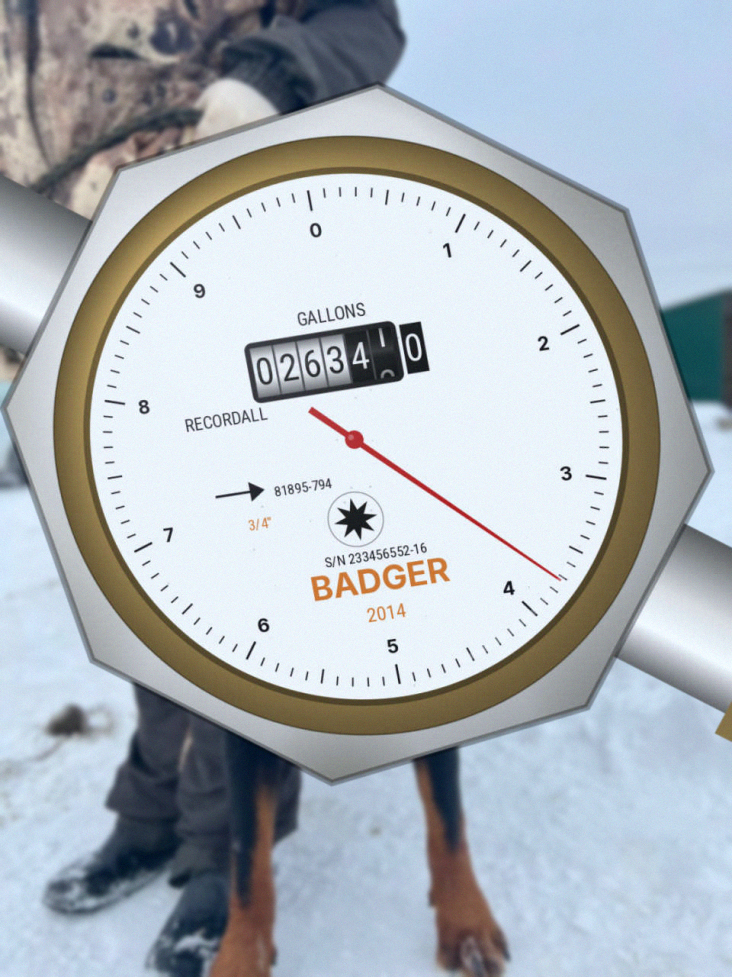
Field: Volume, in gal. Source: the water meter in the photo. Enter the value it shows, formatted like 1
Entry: 263413.7
